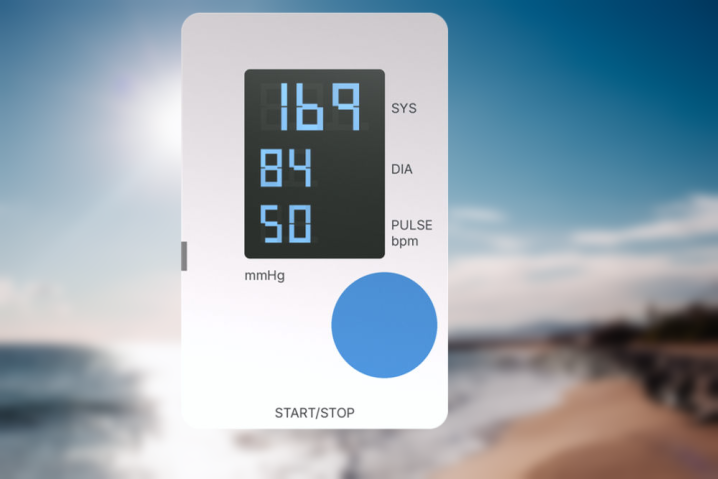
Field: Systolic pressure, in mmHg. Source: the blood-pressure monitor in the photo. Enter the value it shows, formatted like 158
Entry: 169
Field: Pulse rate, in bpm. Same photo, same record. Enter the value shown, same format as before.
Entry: 50
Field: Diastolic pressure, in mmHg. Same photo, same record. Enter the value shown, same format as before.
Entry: 84
